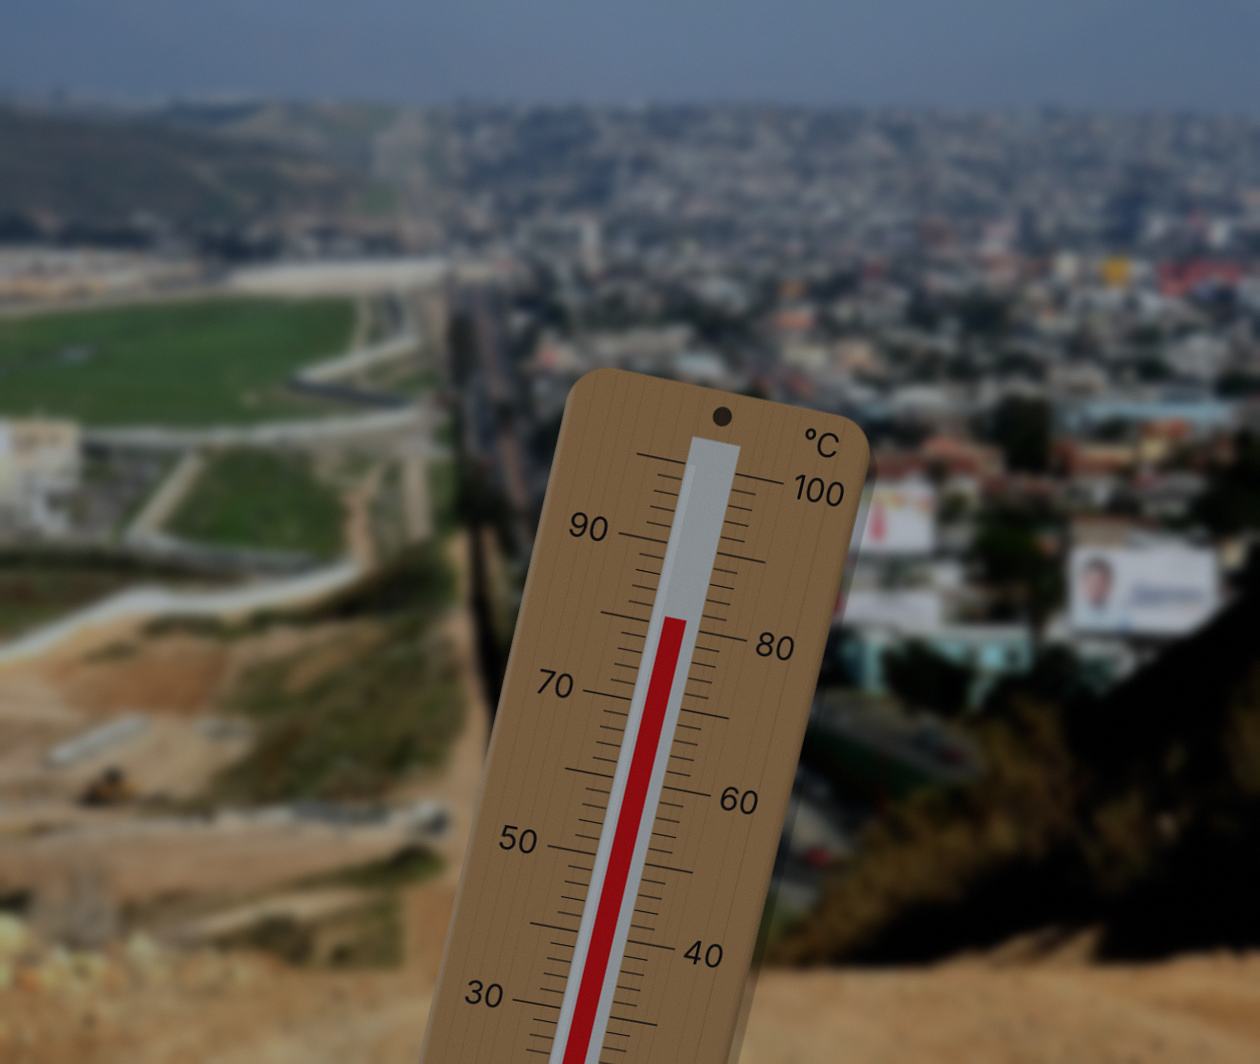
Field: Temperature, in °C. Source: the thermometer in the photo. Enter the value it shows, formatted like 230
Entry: 81
